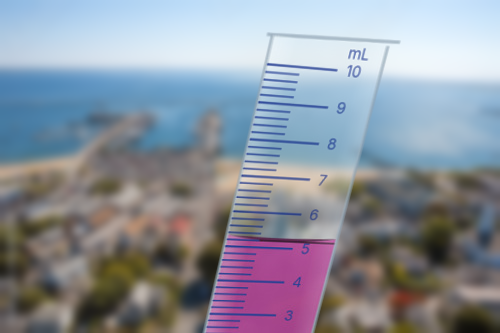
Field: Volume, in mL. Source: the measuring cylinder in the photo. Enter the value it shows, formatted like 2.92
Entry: 5.2
